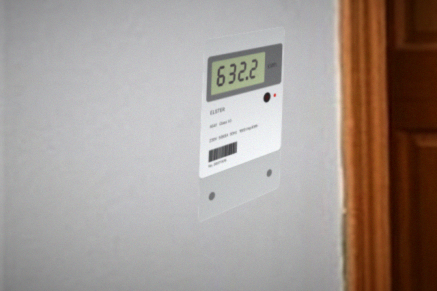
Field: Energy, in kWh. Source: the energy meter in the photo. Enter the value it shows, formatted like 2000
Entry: 632.2
